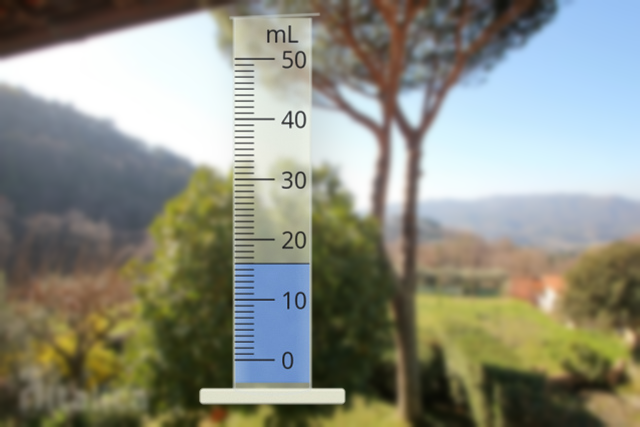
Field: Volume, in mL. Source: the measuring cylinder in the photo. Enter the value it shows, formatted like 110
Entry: 16
